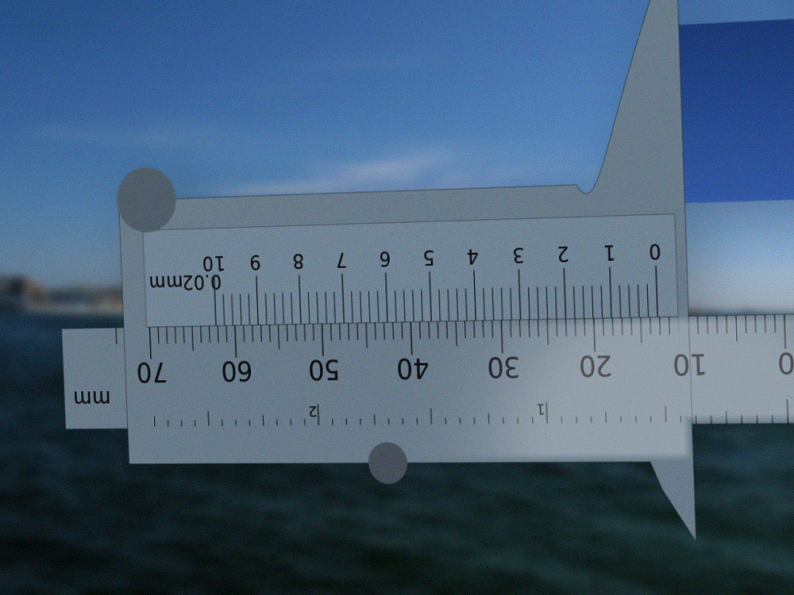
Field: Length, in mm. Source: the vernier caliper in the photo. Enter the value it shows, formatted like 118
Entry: 13.2
